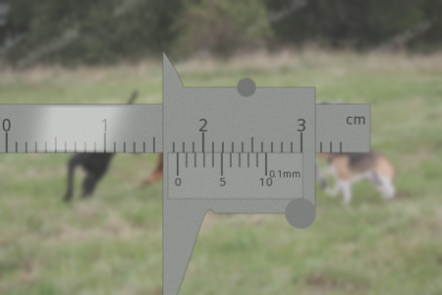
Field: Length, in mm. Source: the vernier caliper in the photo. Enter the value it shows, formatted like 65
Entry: 17.4
